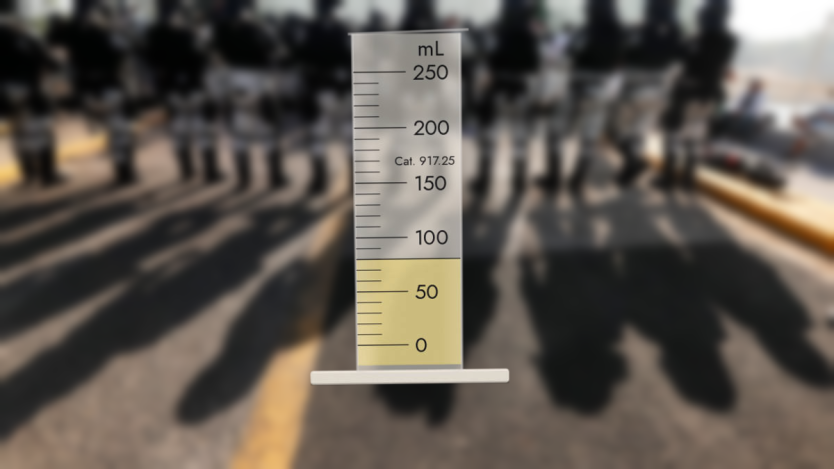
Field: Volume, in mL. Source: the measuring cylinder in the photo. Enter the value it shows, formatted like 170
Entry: 80
